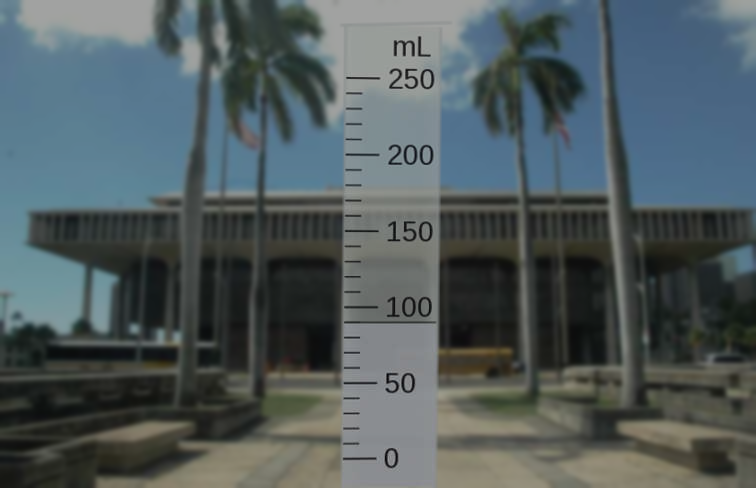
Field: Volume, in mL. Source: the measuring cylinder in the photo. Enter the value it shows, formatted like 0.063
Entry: 90
